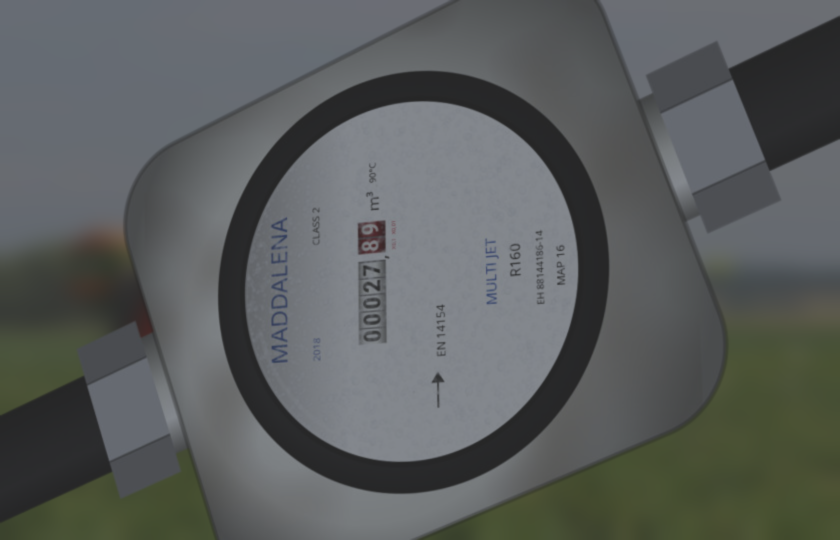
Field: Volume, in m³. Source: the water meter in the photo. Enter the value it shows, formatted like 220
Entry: 27.89
